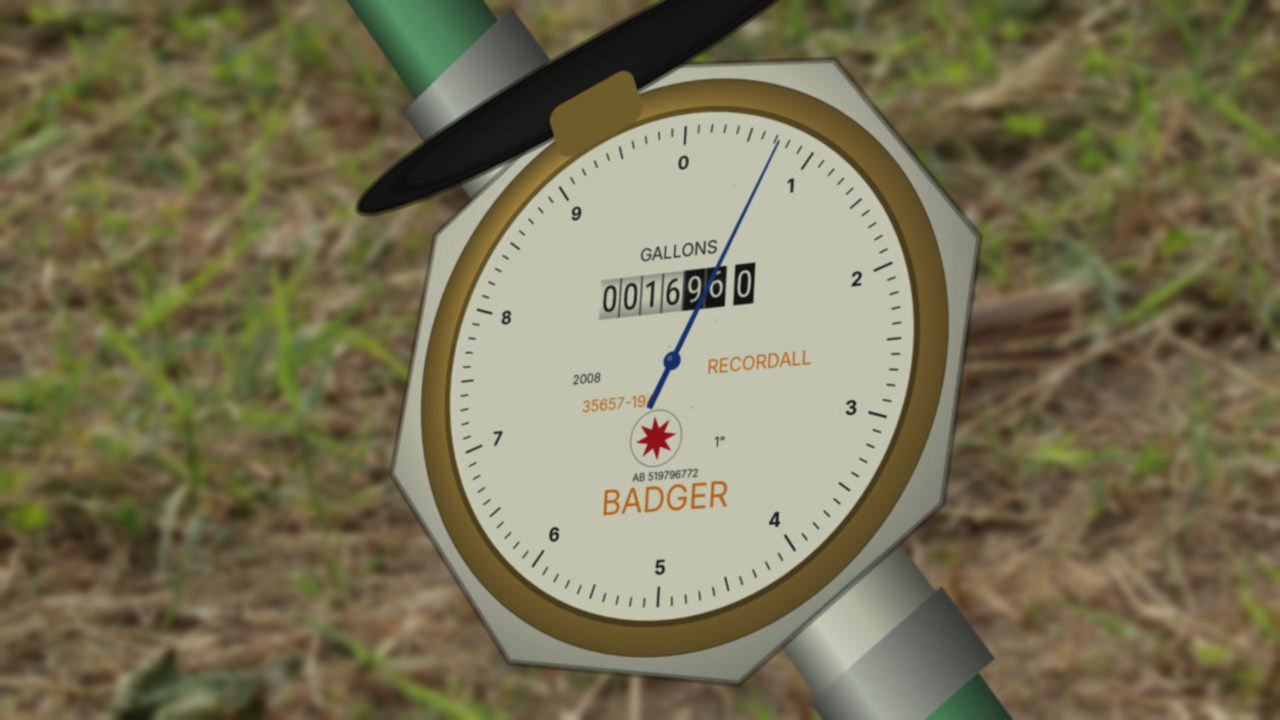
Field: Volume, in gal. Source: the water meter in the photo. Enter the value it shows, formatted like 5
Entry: 16960.7
